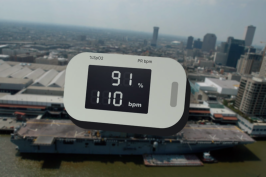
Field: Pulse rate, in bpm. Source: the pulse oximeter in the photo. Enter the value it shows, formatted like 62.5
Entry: 110
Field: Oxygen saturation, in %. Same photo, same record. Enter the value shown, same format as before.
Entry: 91
